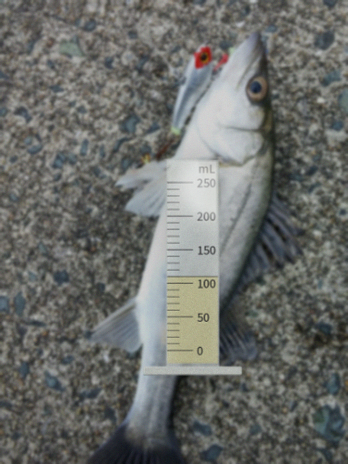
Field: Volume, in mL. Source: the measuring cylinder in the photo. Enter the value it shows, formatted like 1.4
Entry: 110
